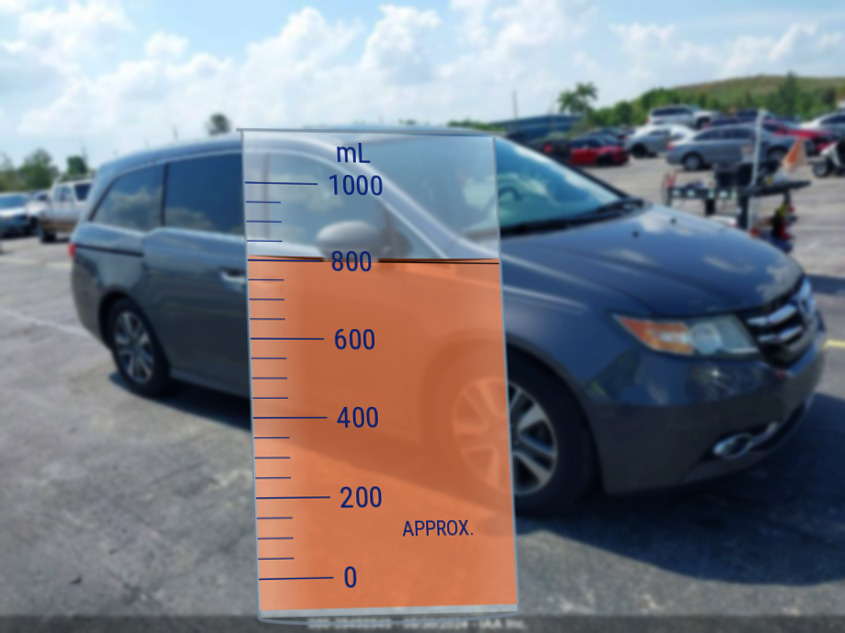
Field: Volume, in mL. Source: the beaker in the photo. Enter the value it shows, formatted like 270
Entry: 800
